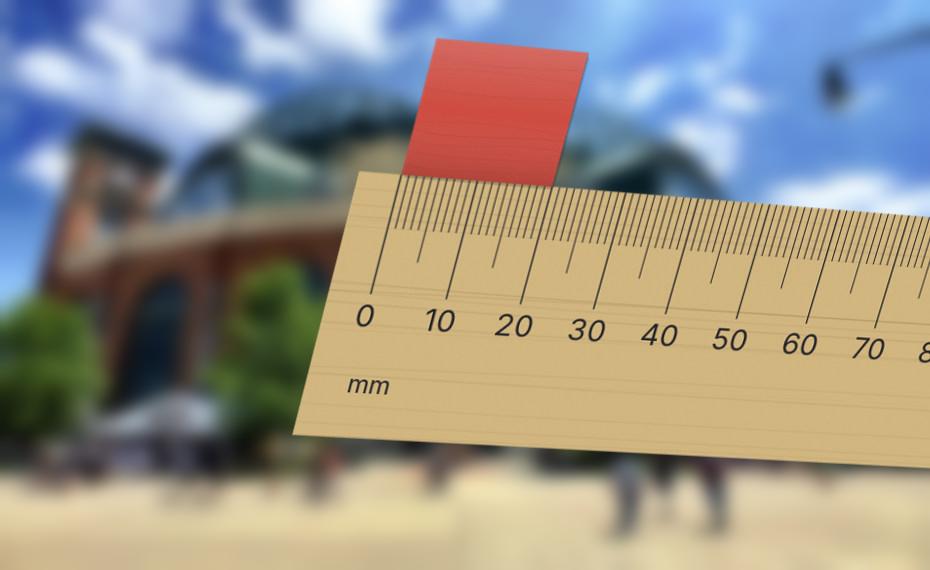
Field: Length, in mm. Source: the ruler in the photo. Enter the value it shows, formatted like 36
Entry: 20
